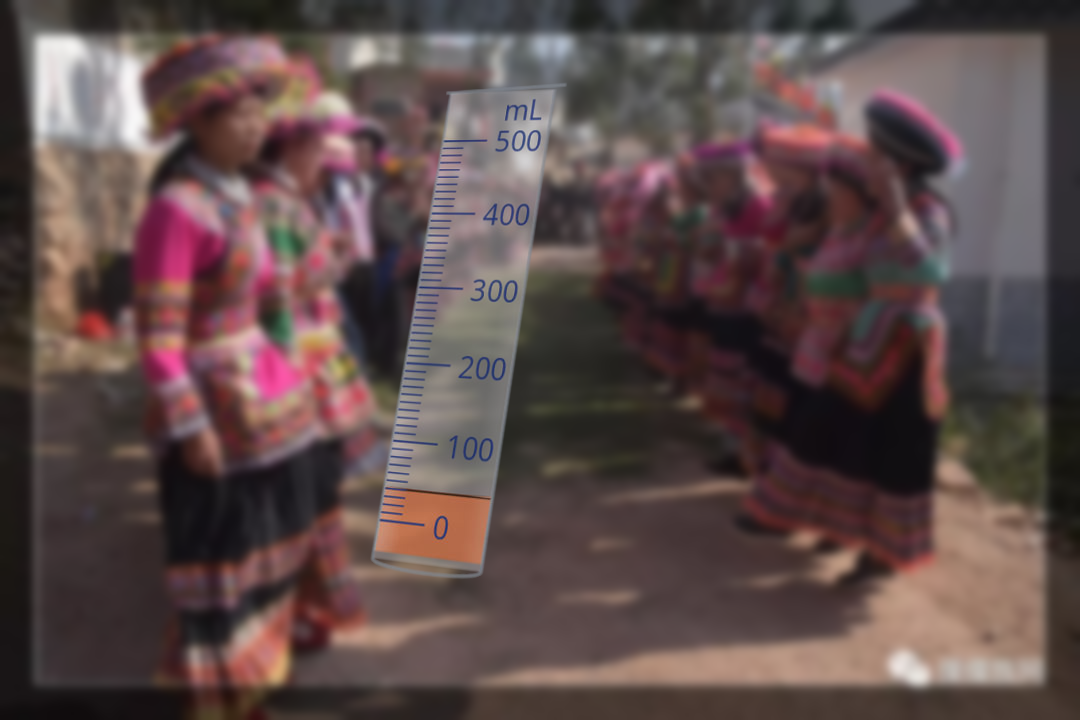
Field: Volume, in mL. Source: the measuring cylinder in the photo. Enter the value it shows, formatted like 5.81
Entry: 40
